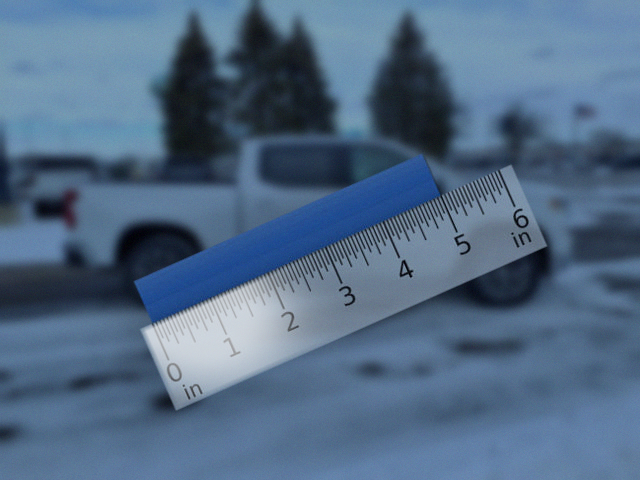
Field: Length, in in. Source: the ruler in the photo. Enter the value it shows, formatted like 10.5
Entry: 5
